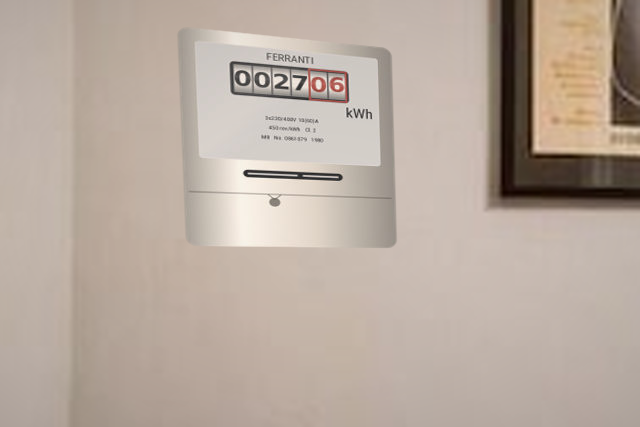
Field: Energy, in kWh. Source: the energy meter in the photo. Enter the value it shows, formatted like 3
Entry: 27.06
